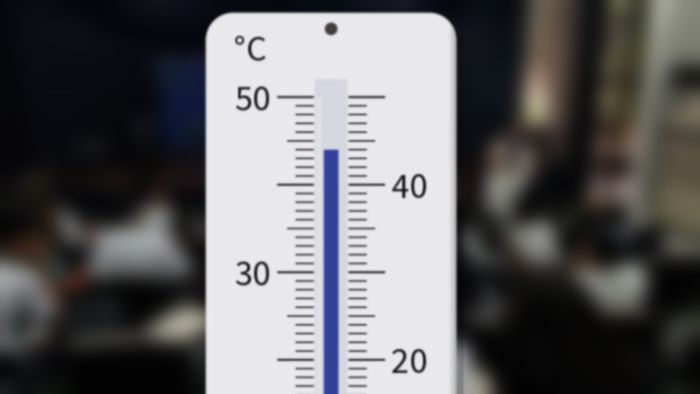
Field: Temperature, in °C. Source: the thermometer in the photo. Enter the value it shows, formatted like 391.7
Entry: 44
